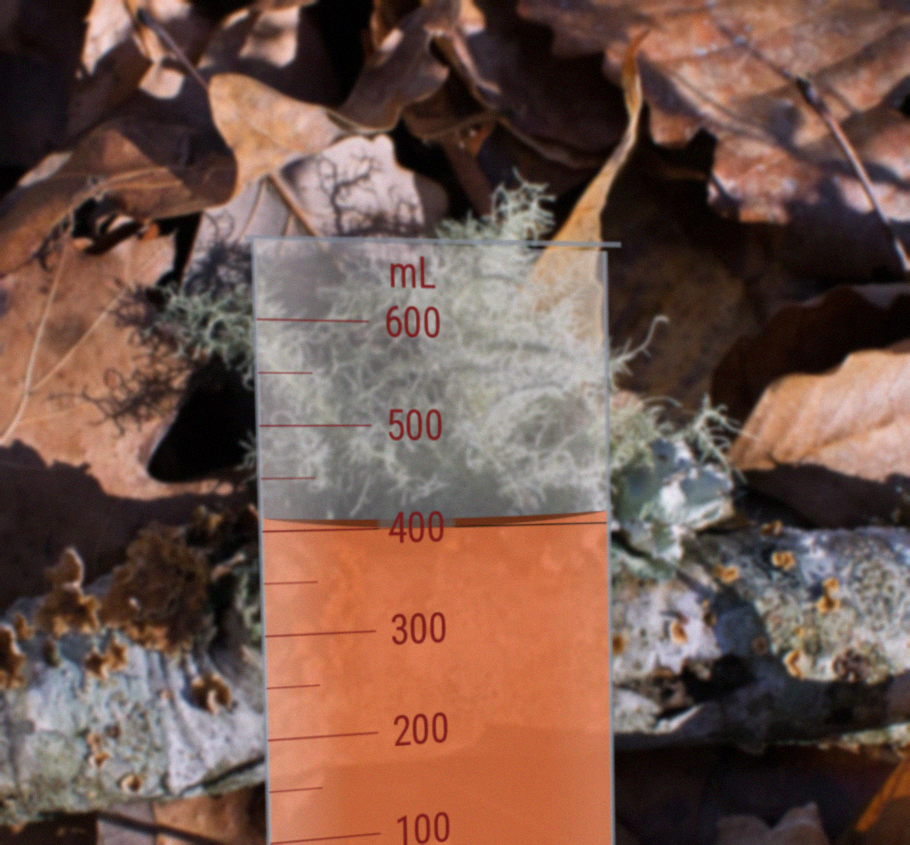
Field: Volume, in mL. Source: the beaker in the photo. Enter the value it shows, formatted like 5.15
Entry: 400
